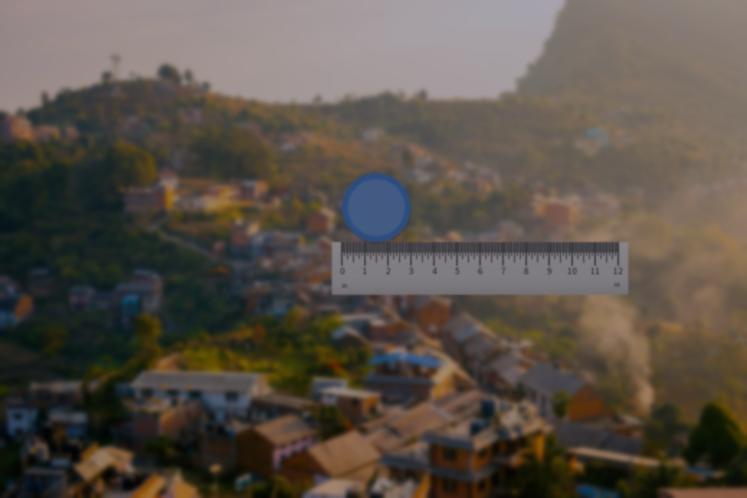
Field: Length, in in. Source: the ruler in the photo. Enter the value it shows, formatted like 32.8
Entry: 3
